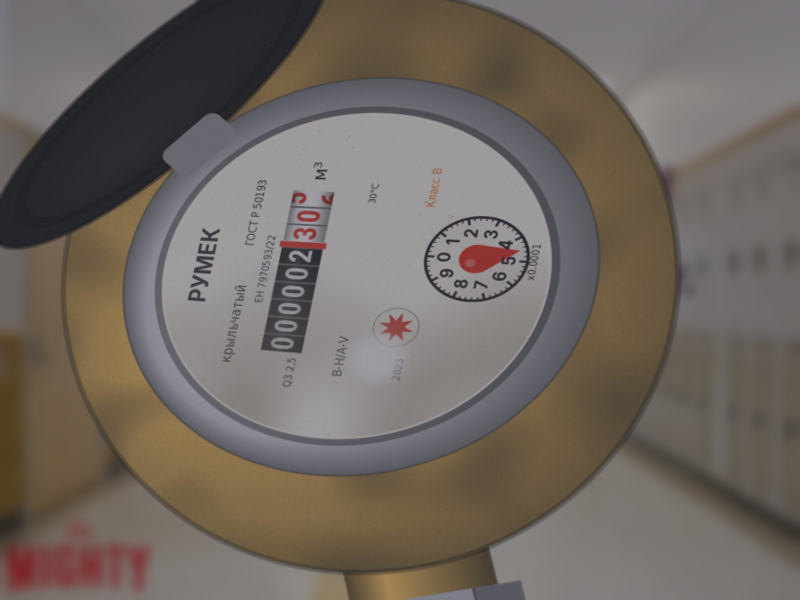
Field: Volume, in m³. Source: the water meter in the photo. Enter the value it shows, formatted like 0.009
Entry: 2.3054
